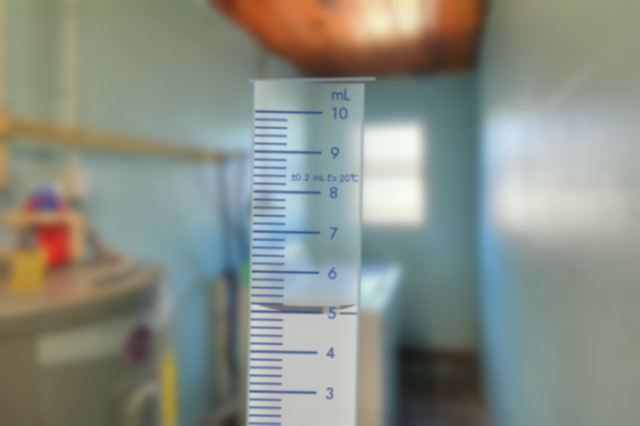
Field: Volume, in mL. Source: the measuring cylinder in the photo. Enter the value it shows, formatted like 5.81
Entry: 5
